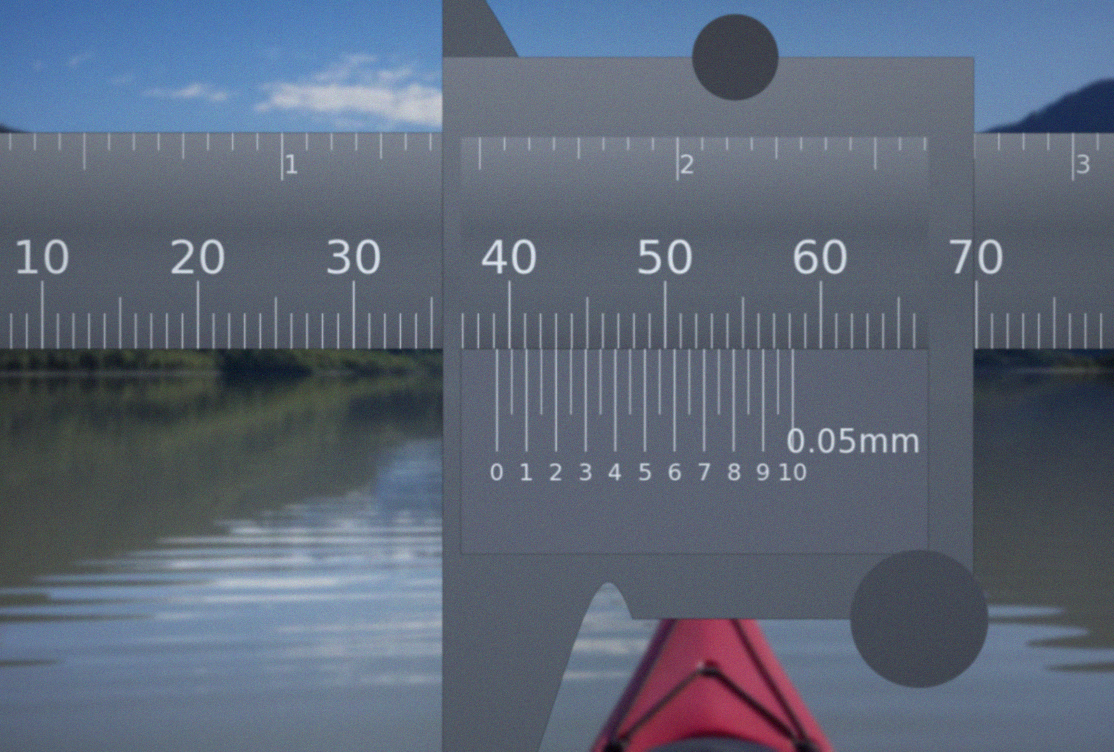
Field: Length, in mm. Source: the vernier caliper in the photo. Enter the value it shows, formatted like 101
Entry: 39.2
